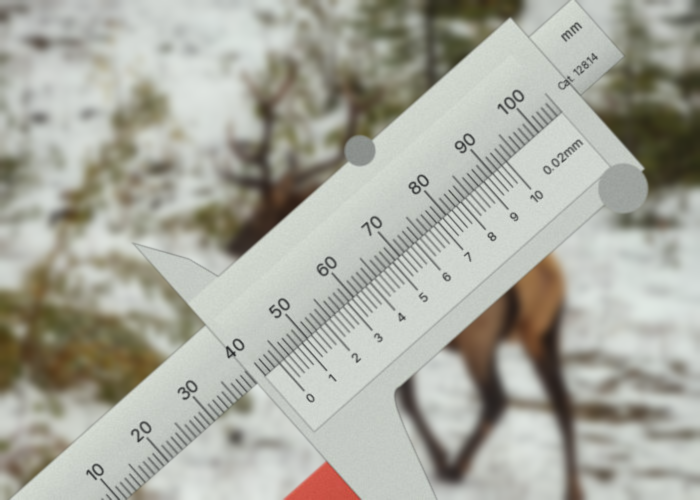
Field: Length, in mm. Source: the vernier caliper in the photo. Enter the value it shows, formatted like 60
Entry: 44.0
